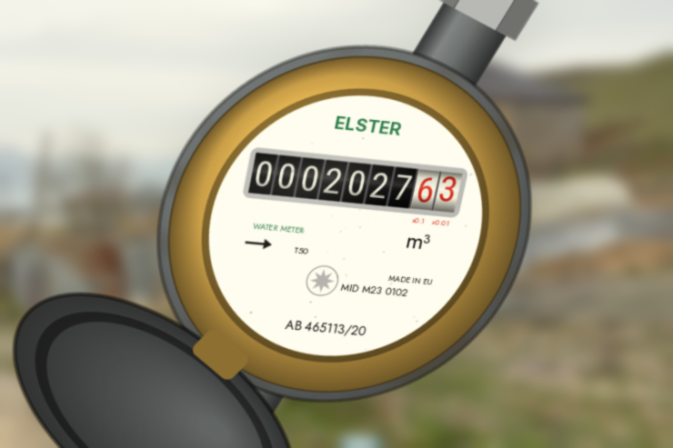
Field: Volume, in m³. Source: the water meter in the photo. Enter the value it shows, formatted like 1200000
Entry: 2027.63
